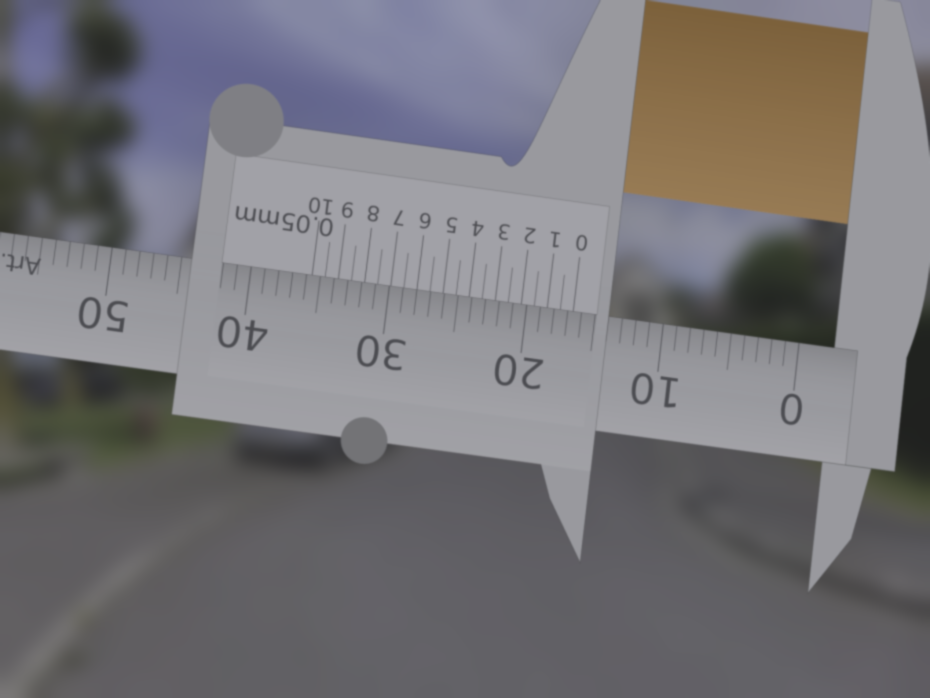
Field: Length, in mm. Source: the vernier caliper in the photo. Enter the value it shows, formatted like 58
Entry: 16.6
